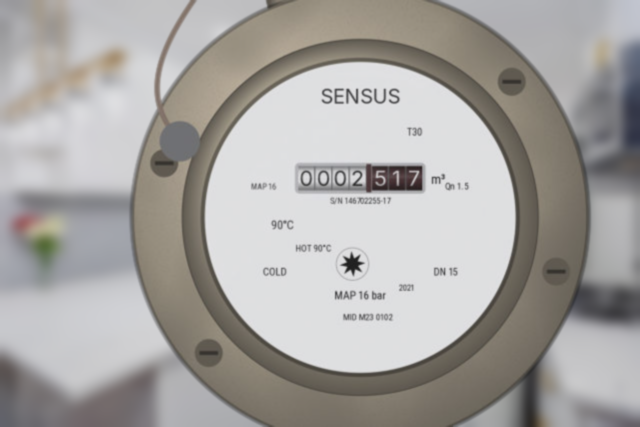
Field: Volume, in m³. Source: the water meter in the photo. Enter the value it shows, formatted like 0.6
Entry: 2.517
